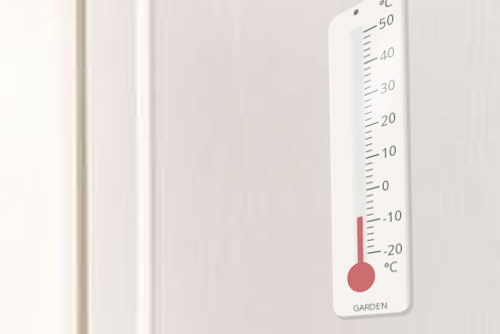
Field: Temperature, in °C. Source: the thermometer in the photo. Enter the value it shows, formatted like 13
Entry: -8
